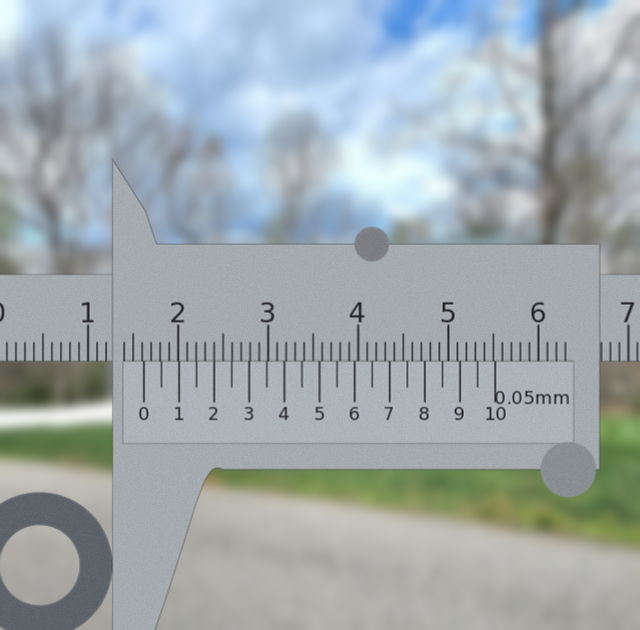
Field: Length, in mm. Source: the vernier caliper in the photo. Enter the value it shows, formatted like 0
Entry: 16.2
